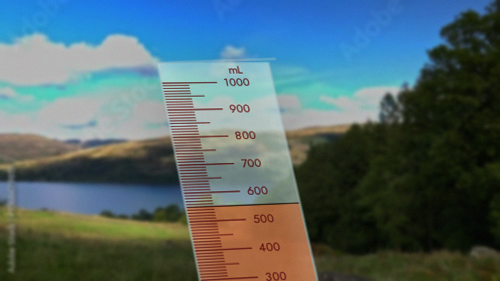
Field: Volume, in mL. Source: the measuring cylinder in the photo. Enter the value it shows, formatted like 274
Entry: 550
